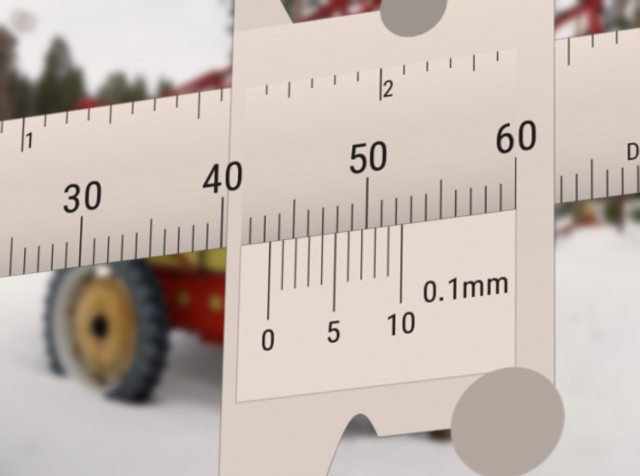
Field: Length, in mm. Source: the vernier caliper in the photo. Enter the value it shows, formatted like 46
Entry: 43.4
